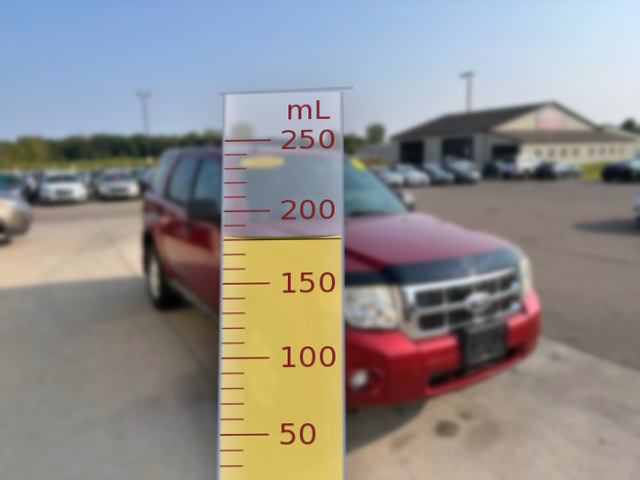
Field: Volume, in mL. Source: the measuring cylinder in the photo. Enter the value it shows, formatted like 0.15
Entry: 180
